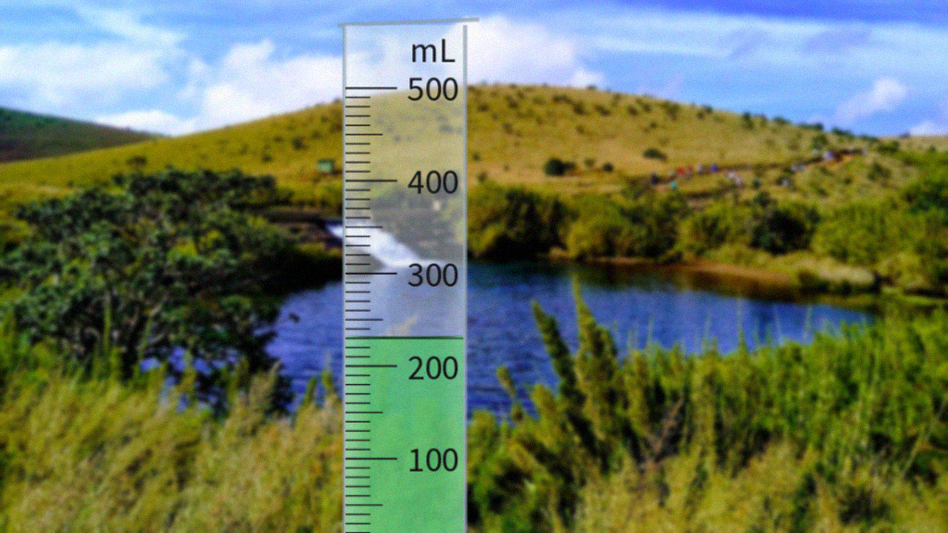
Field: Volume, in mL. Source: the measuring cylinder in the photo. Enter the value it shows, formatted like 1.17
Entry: 230
